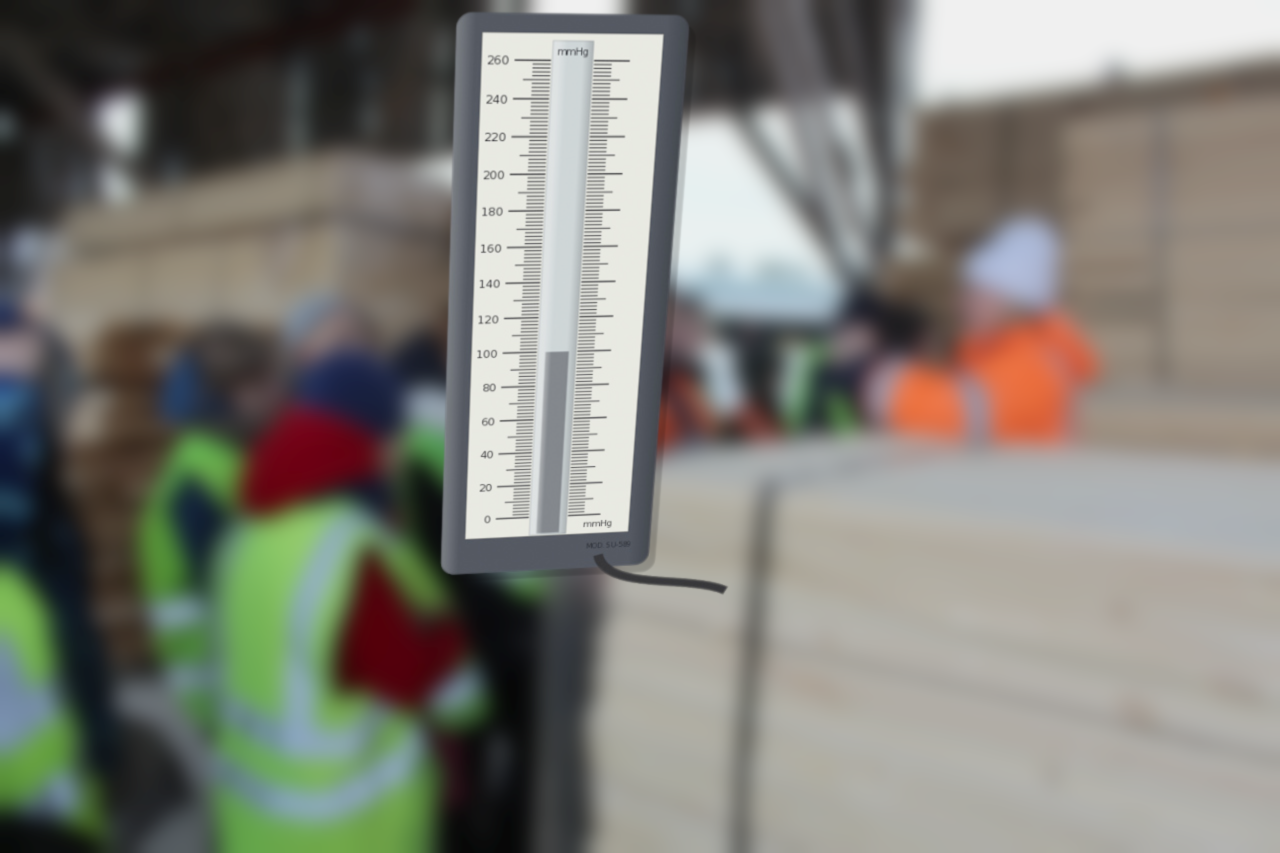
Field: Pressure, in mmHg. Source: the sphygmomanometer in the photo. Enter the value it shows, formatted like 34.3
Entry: 100
